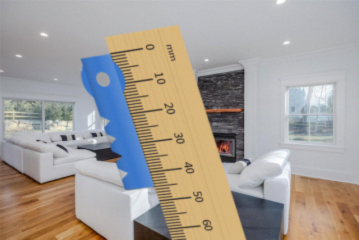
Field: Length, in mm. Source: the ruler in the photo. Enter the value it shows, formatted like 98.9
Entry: 45
